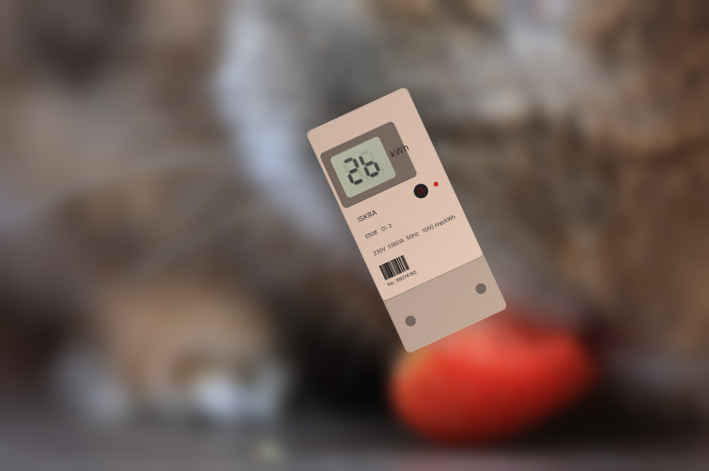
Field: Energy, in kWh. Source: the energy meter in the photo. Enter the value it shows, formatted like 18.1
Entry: 26
